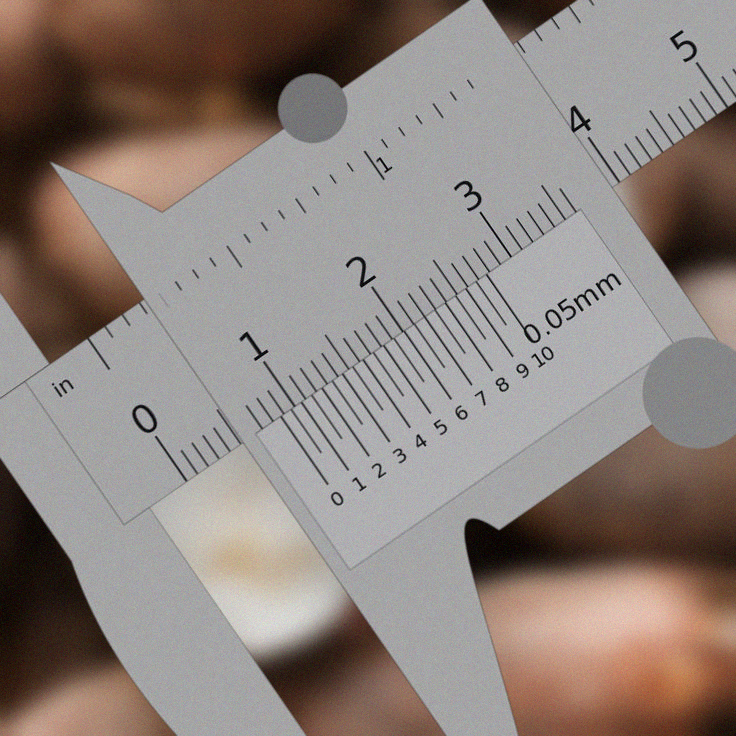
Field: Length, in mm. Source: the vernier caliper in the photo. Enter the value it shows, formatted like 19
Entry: 8.7
